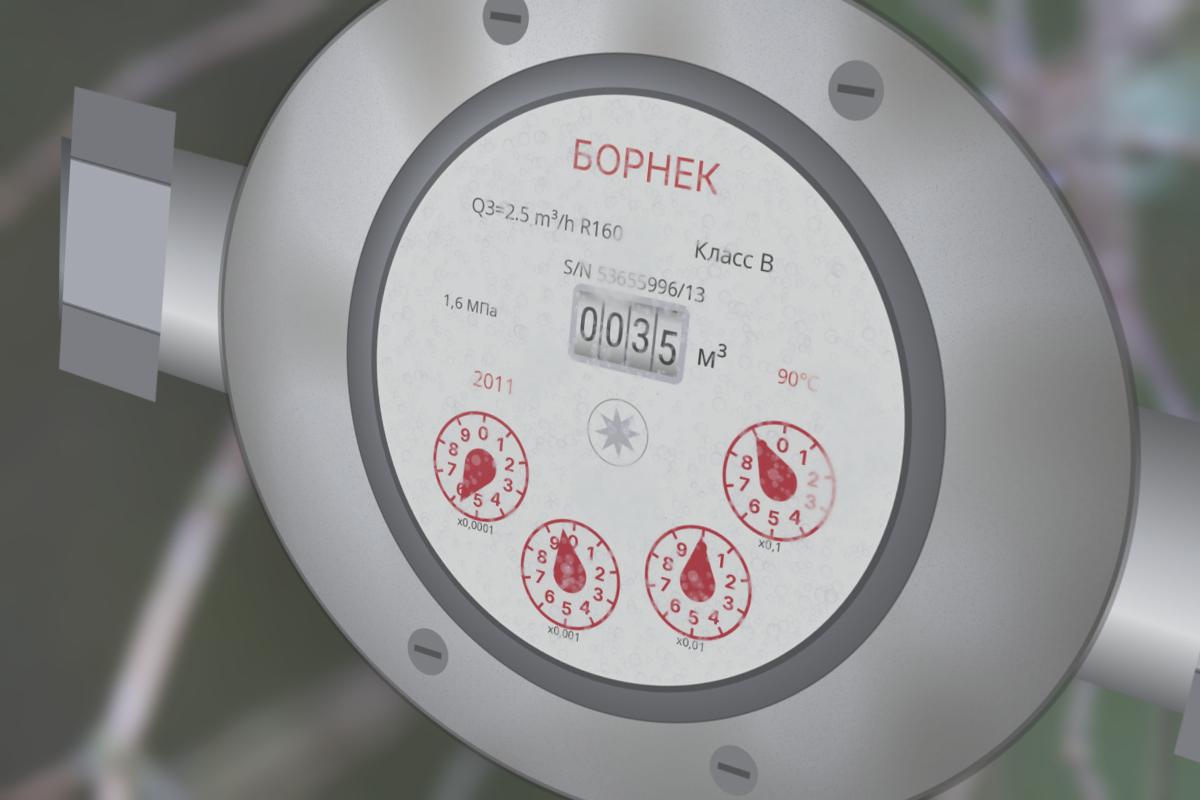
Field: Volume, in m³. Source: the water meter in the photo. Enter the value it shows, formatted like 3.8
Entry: 34.8995
